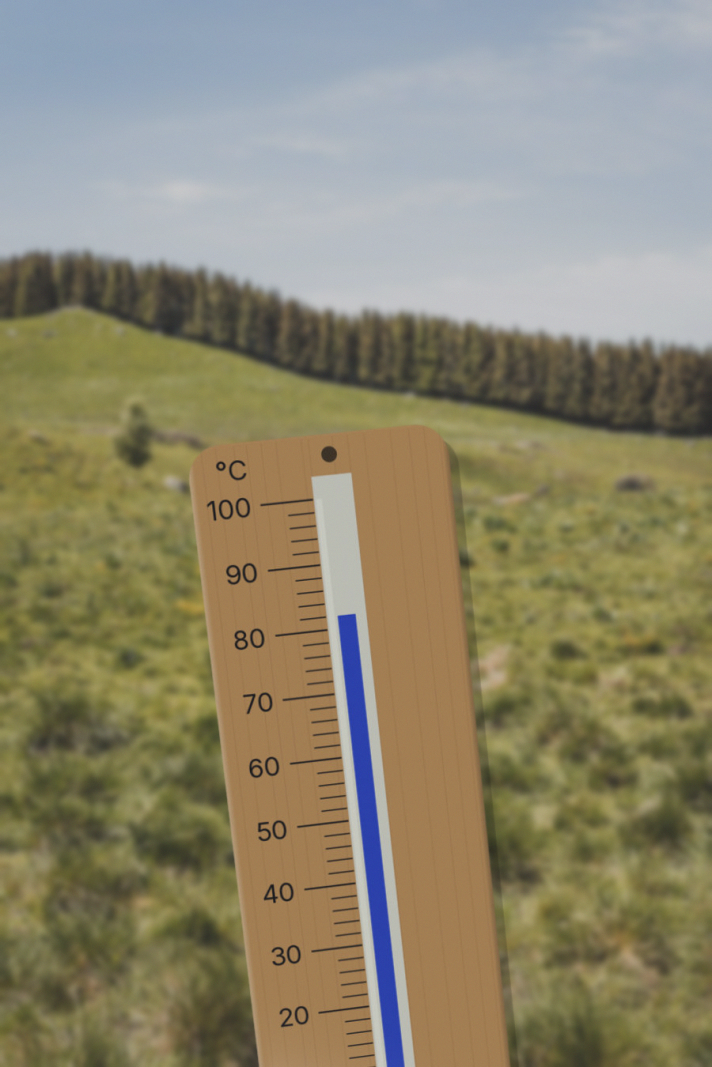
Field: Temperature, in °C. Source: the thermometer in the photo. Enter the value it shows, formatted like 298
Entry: 82
